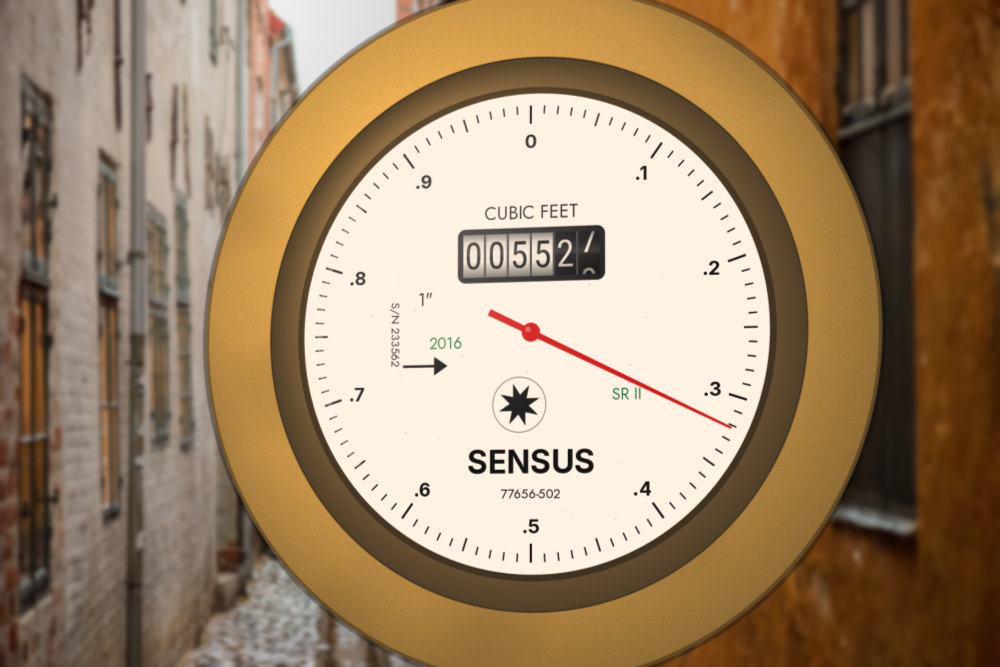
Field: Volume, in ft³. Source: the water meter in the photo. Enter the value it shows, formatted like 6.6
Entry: 5527.32
